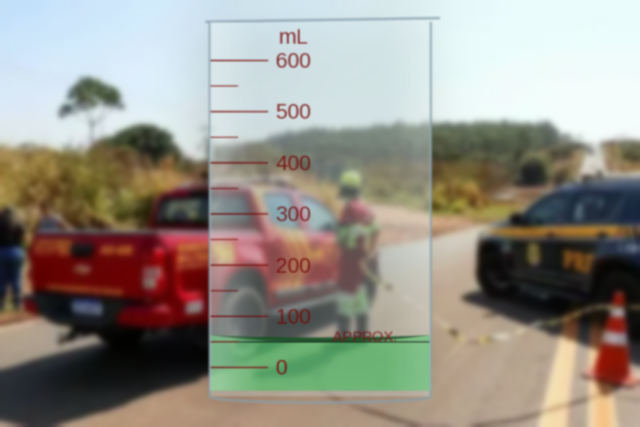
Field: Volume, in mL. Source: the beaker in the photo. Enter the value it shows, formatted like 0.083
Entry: 50
